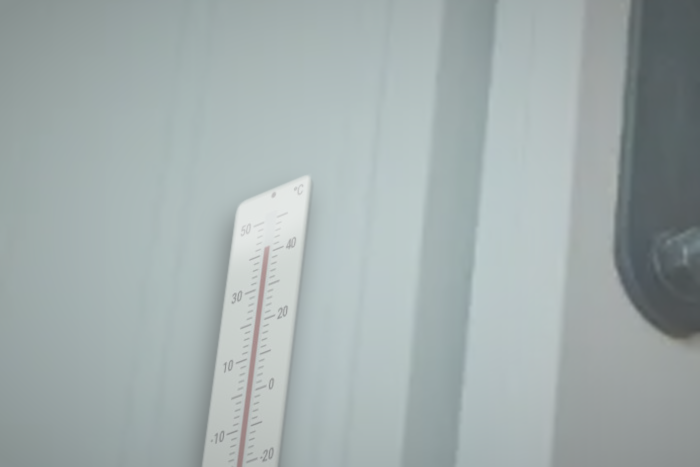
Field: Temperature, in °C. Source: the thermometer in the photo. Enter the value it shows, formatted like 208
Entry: 42
